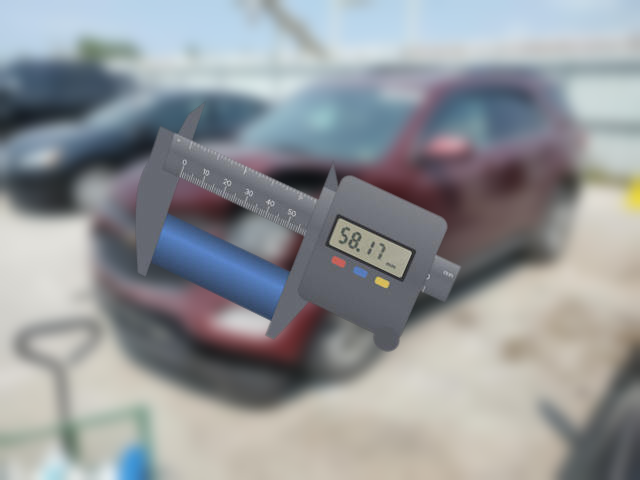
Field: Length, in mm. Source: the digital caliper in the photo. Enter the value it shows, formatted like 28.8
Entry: 58.17
